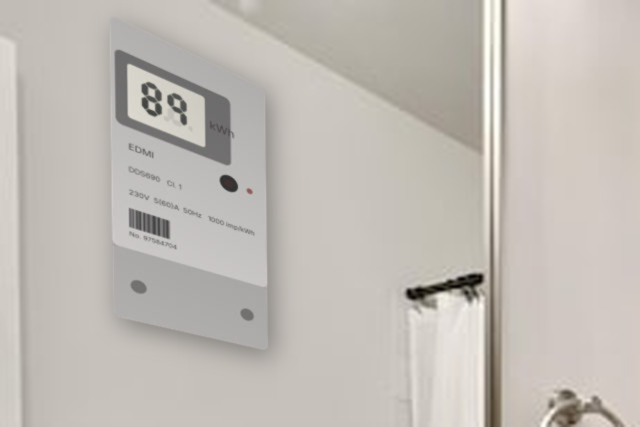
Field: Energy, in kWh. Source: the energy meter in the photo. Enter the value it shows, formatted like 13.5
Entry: 89
